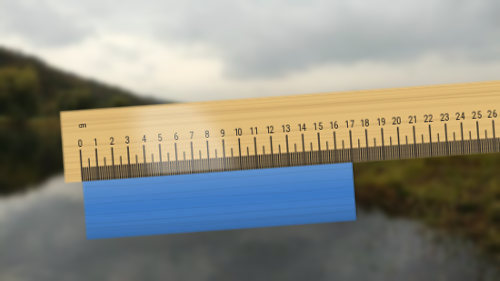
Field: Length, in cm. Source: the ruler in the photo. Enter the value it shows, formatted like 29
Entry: 17
